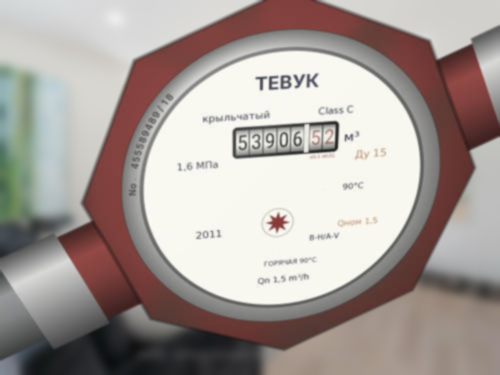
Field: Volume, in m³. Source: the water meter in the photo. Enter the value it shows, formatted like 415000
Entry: 53906.52
